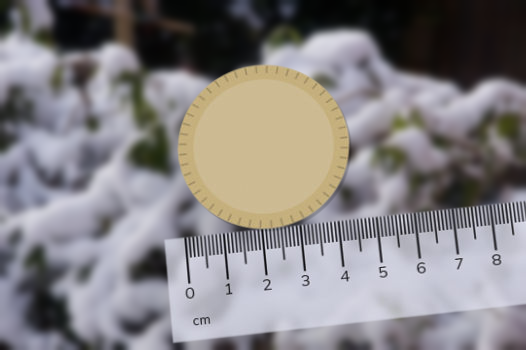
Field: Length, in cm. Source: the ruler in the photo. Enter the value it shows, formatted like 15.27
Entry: 4.5
